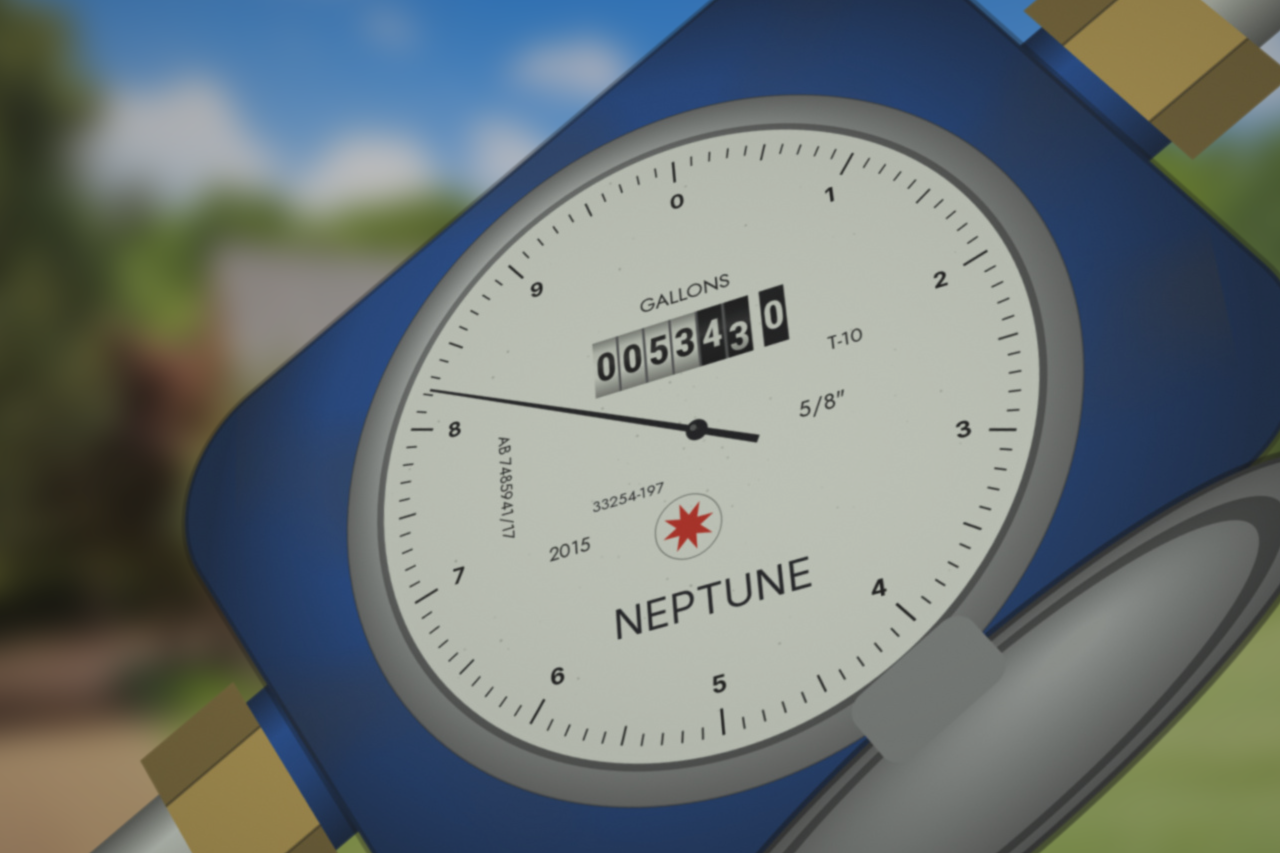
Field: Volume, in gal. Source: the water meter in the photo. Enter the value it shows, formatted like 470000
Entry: 53428.2
